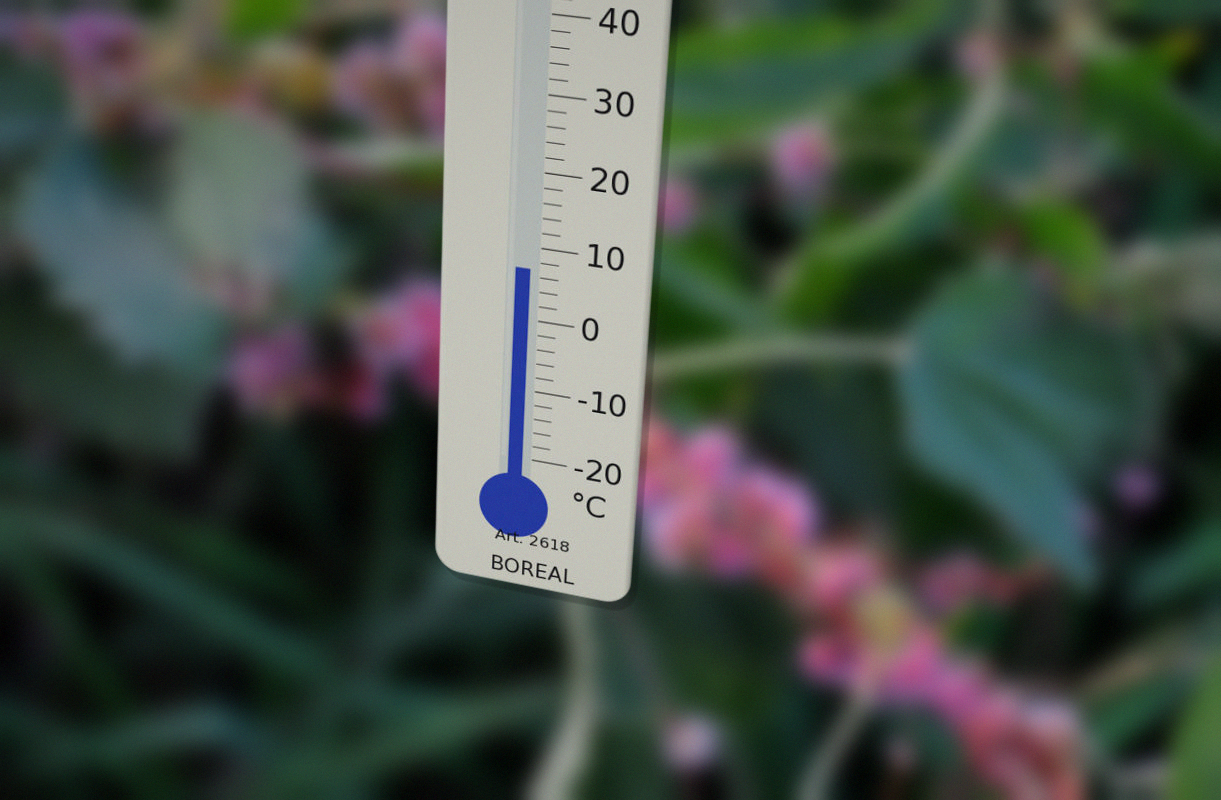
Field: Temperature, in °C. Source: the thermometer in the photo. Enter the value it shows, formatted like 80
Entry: 7
